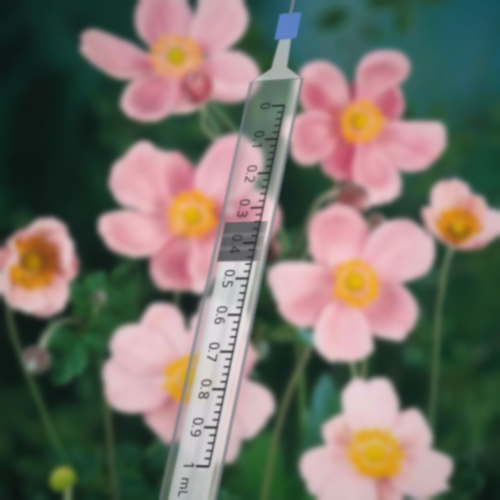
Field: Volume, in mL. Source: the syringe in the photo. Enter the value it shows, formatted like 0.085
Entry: 0.34
